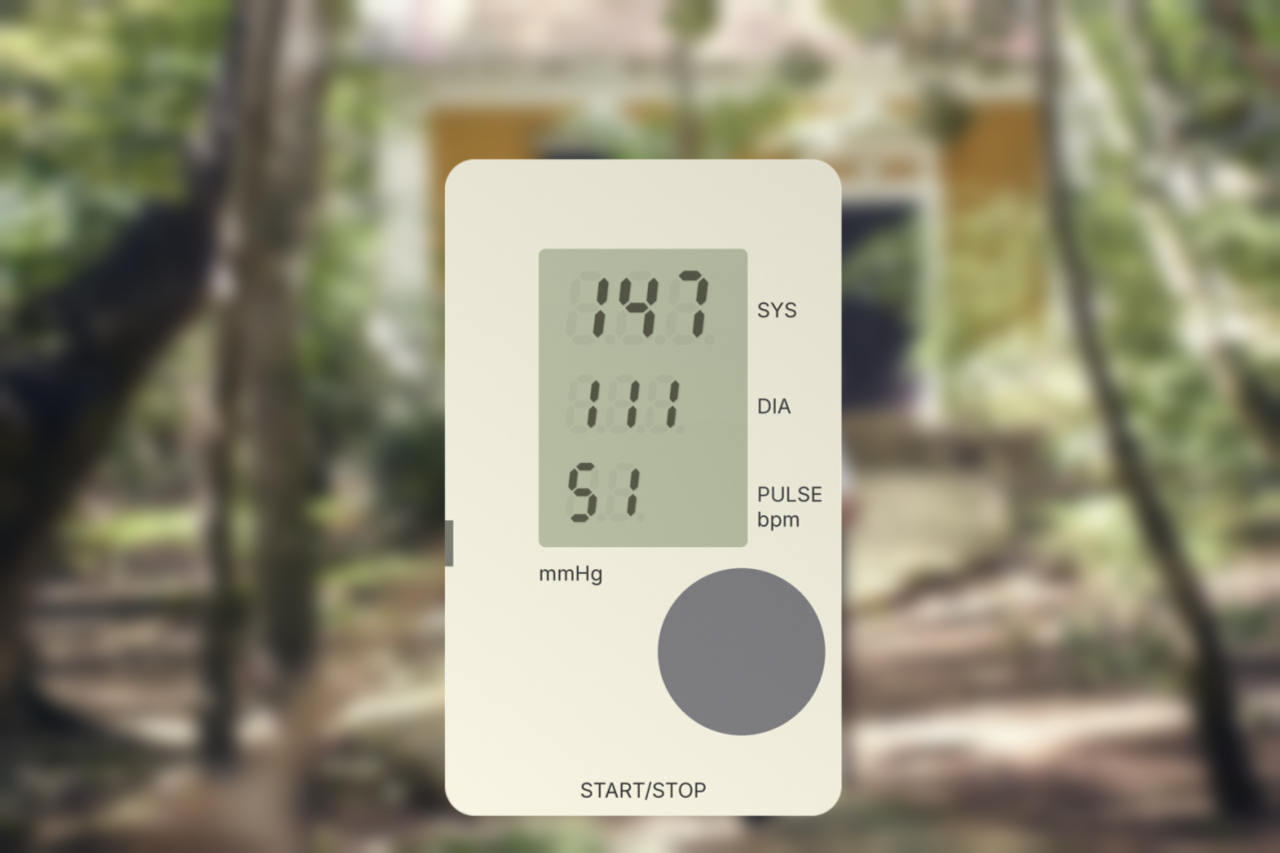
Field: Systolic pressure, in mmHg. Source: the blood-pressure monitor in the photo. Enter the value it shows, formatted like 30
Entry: 147
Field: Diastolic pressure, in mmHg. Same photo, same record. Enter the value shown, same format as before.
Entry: 111
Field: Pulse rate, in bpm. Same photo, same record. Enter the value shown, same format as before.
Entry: 51
